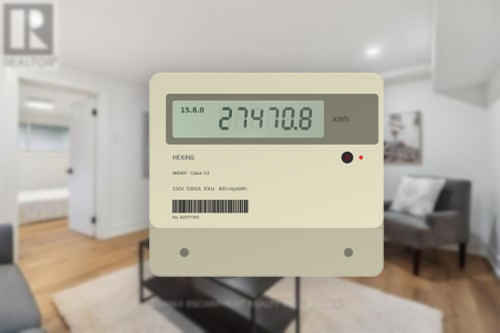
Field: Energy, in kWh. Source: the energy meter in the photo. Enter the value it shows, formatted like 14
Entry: 27470.8
